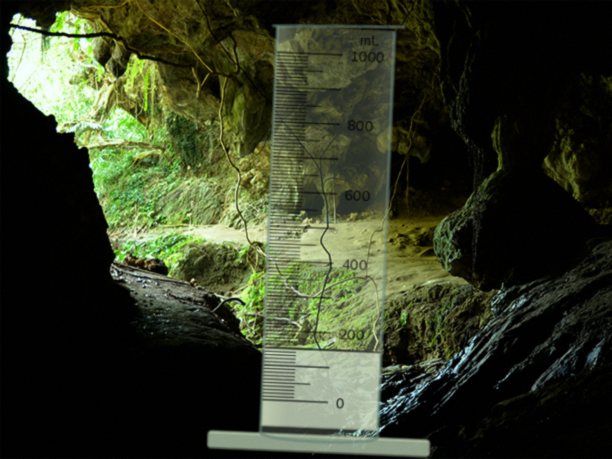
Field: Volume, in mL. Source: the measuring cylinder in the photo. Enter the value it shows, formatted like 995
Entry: 150
